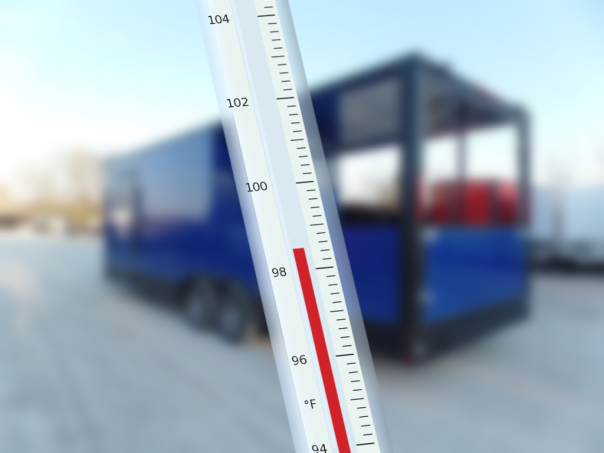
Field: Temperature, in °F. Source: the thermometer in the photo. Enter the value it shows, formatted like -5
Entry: 98.5
